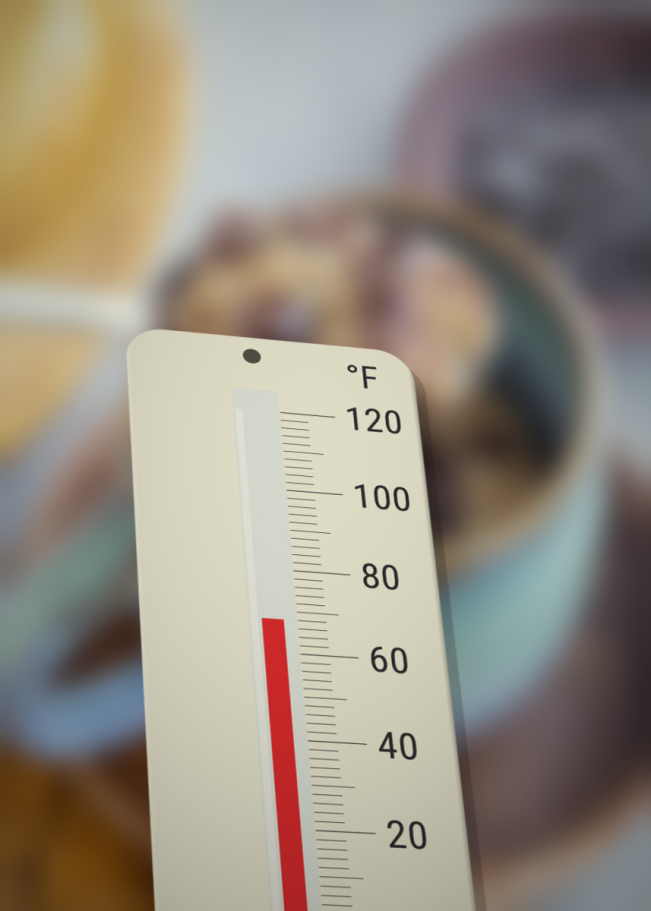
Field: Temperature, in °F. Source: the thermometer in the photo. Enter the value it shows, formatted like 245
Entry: 68
